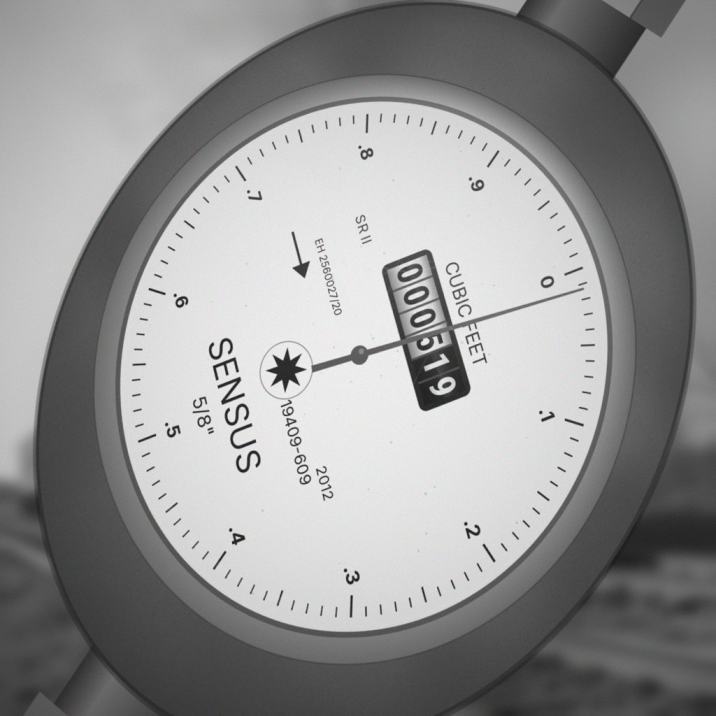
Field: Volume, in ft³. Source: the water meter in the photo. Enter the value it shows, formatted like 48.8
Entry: 519.01
